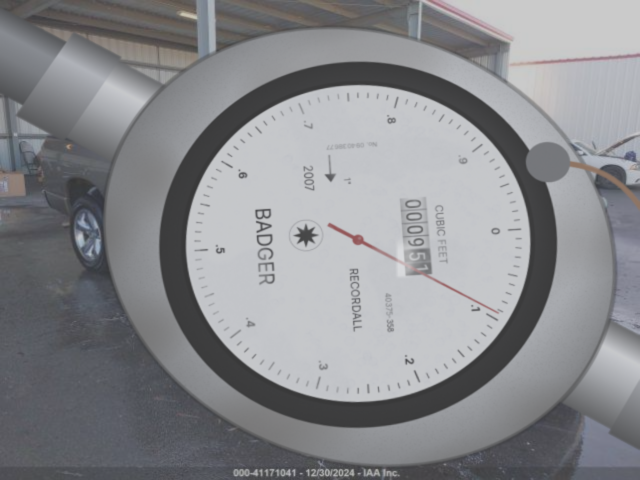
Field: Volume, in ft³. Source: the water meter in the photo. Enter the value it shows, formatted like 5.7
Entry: 951.09
